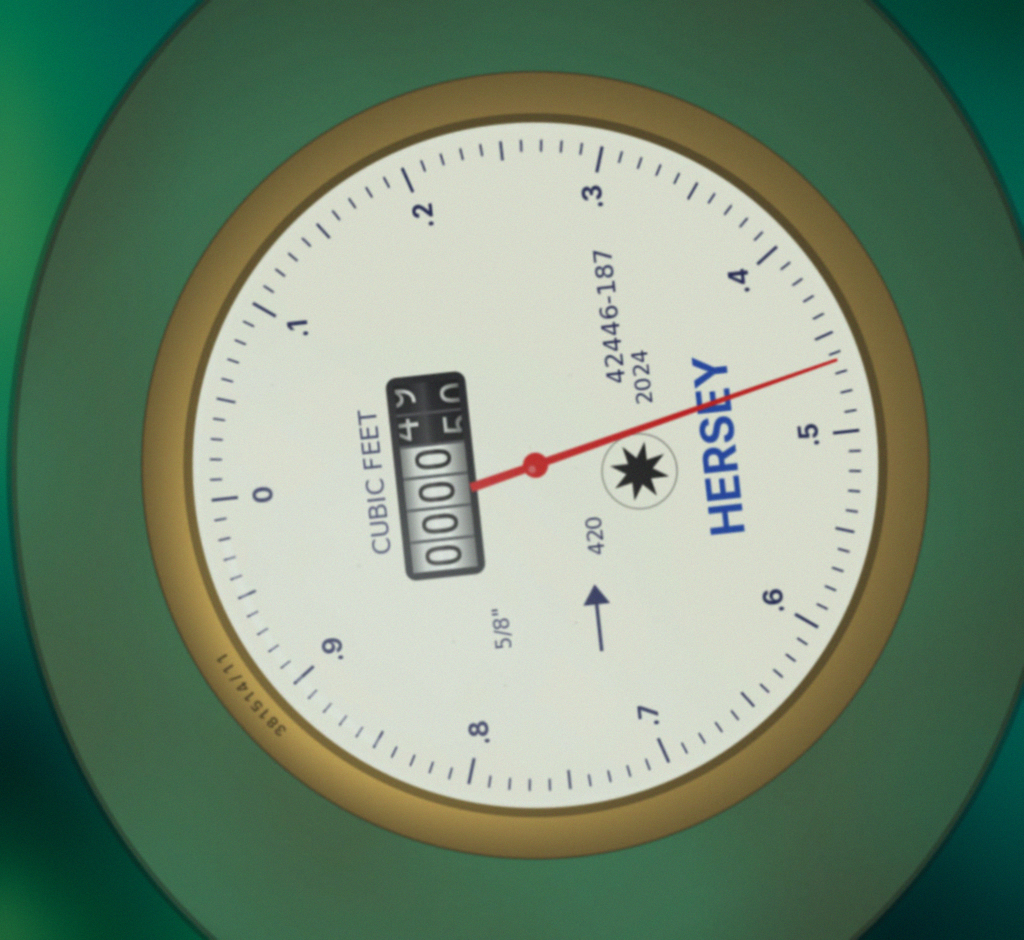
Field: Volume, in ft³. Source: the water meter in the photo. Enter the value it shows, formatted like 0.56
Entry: 49.46
